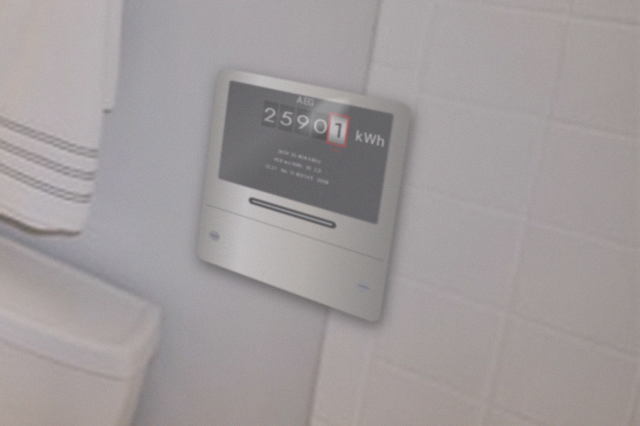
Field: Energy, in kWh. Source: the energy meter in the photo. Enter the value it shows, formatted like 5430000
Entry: 2590.1
